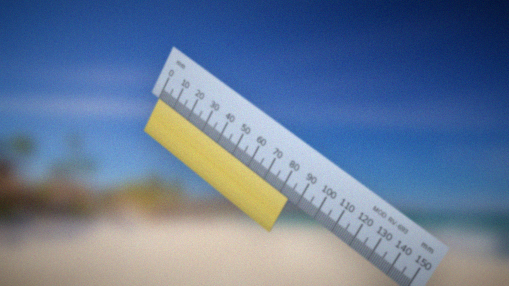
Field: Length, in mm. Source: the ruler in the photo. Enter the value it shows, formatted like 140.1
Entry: 85
